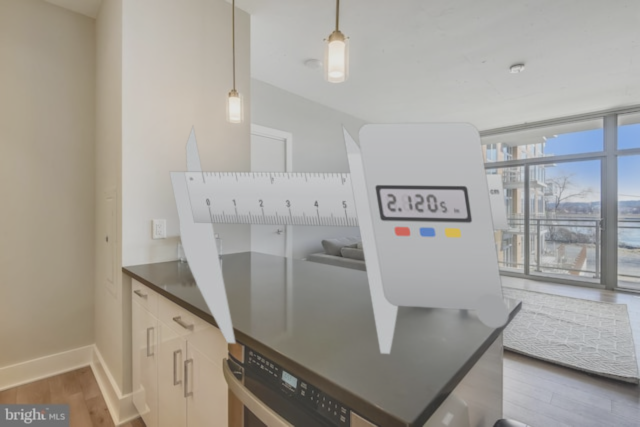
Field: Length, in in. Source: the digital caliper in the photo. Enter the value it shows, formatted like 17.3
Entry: 2.1205
